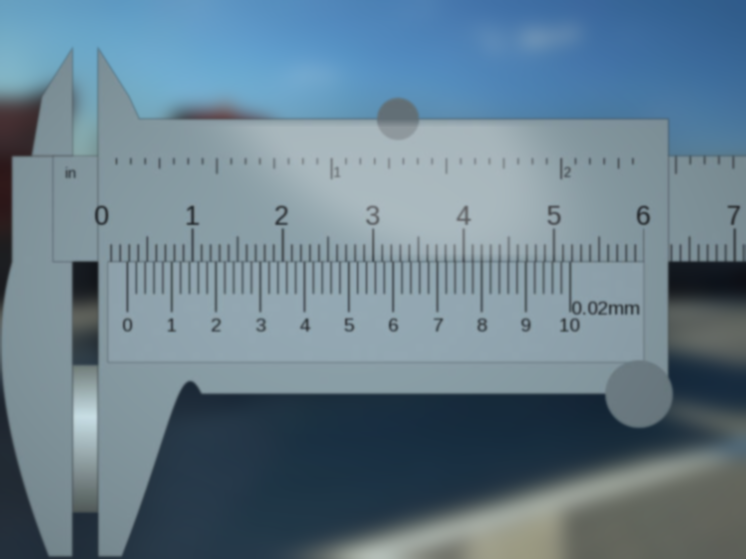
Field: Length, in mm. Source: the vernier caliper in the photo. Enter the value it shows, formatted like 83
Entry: 2.8
